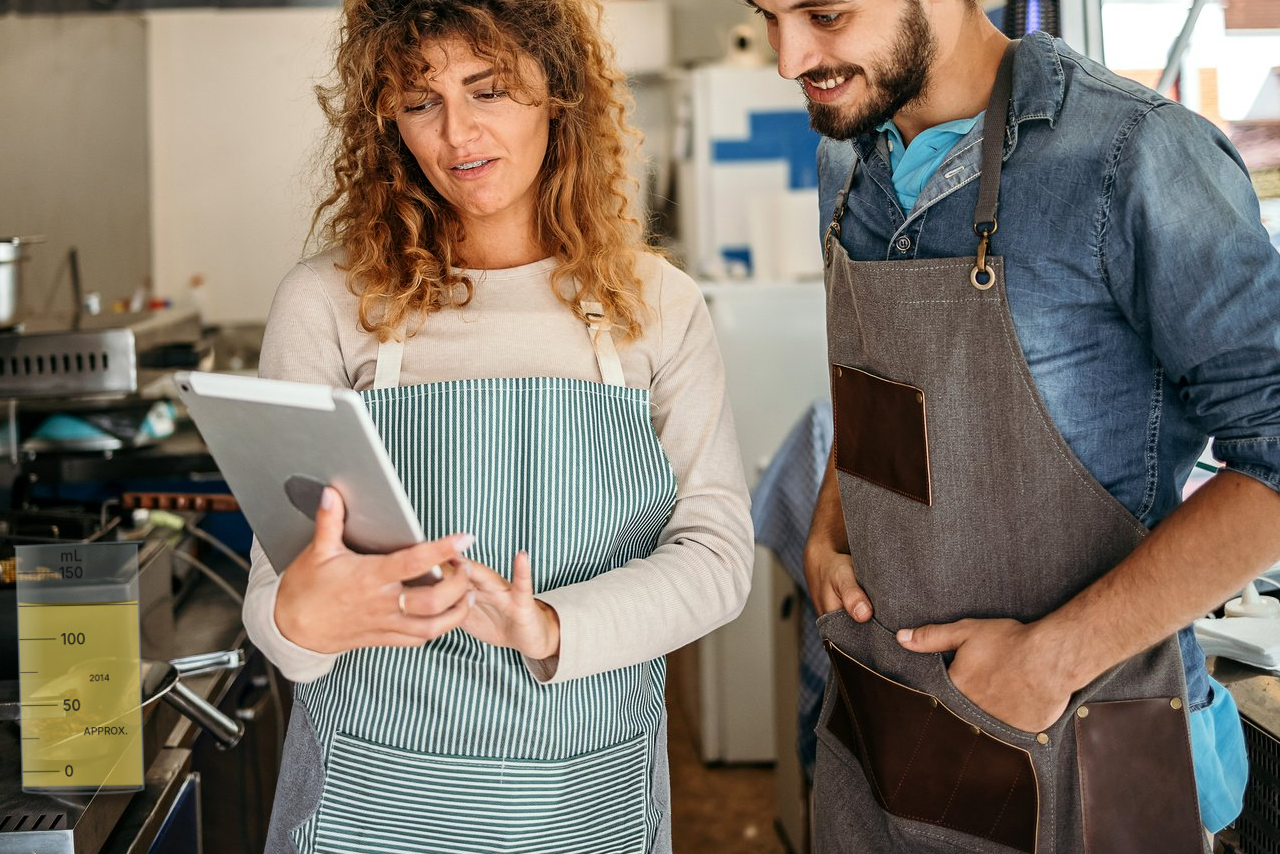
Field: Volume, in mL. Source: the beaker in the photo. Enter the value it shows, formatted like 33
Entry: 125
